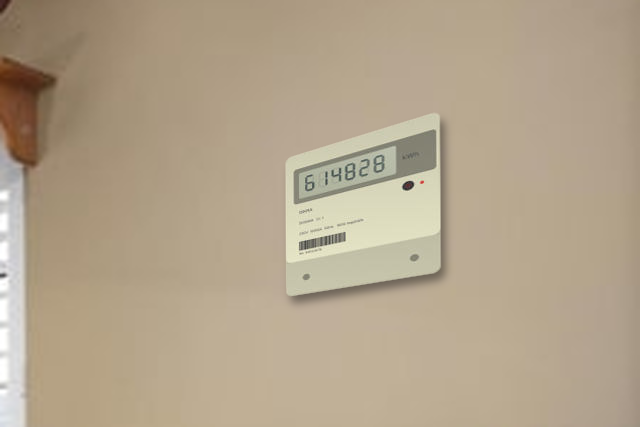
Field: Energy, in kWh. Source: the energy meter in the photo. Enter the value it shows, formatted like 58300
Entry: 614828
